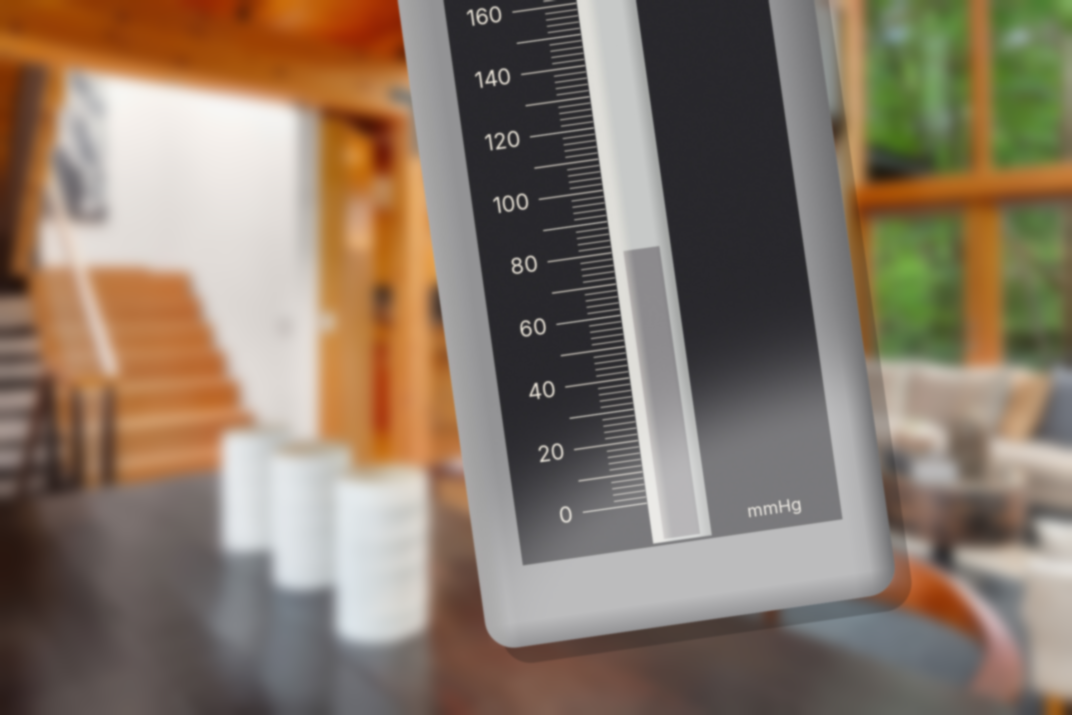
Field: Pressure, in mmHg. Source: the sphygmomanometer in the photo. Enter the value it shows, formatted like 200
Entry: 80
